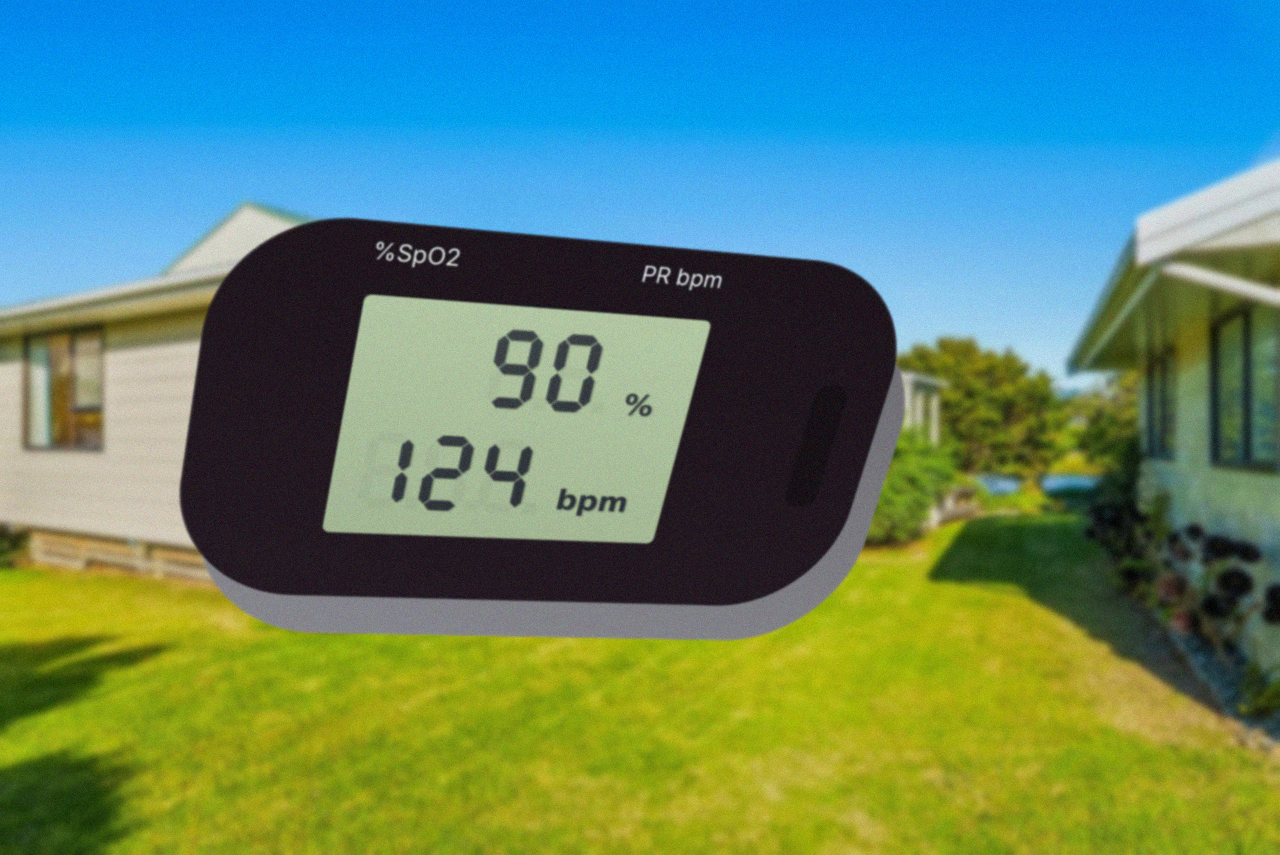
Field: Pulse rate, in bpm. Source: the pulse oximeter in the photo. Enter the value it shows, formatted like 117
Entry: 124
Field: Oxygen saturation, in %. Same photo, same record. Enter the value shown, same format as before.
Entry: 90
